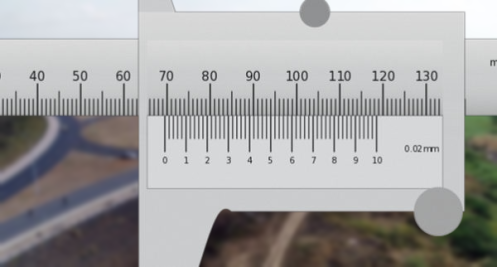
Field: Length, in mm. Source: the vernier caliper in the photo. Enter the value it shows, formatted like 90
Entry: 69.5
